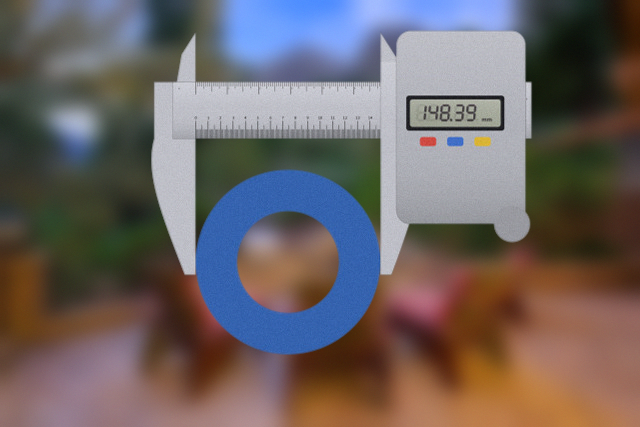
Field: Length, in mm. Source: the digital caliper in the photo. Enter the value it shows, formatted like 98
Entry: 148.39
